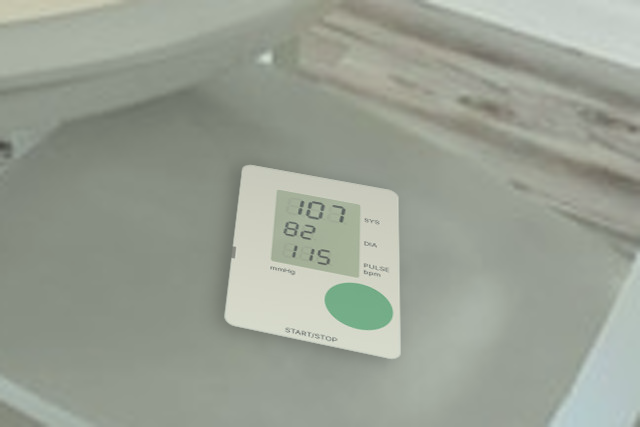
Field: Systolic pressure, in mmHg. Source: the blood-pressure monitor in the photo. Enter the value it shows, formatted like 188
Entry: 107
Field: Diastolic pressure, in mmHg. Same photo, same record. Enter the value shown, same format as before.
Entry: 82
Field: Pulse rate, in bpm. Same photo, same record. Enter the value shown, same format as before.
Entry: 115
